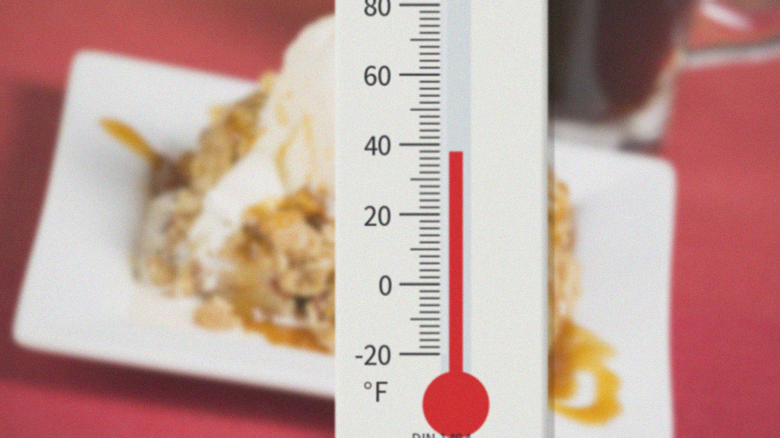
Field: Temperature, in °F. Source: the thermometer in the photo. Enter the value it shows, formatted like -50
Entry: 38
